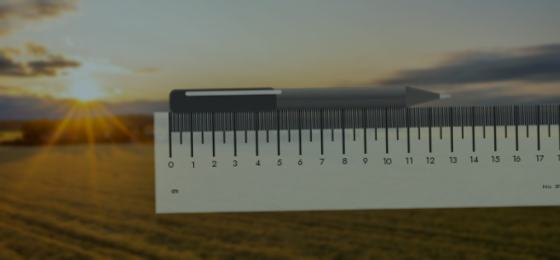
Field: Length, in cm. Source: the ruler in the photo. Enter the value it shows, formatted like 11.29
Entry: 13
